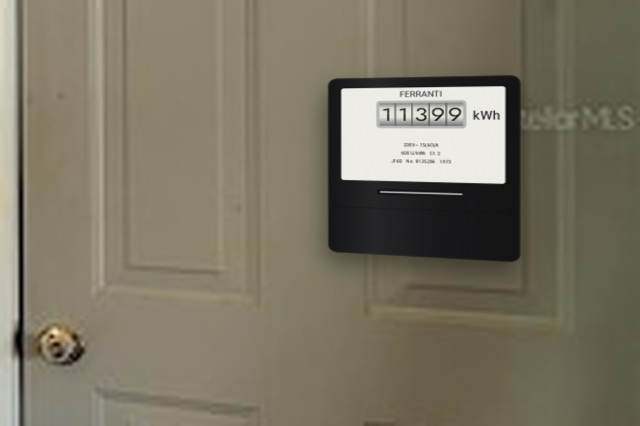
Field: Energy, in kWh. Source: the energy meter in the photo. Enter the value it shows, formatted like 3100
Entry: 11399
